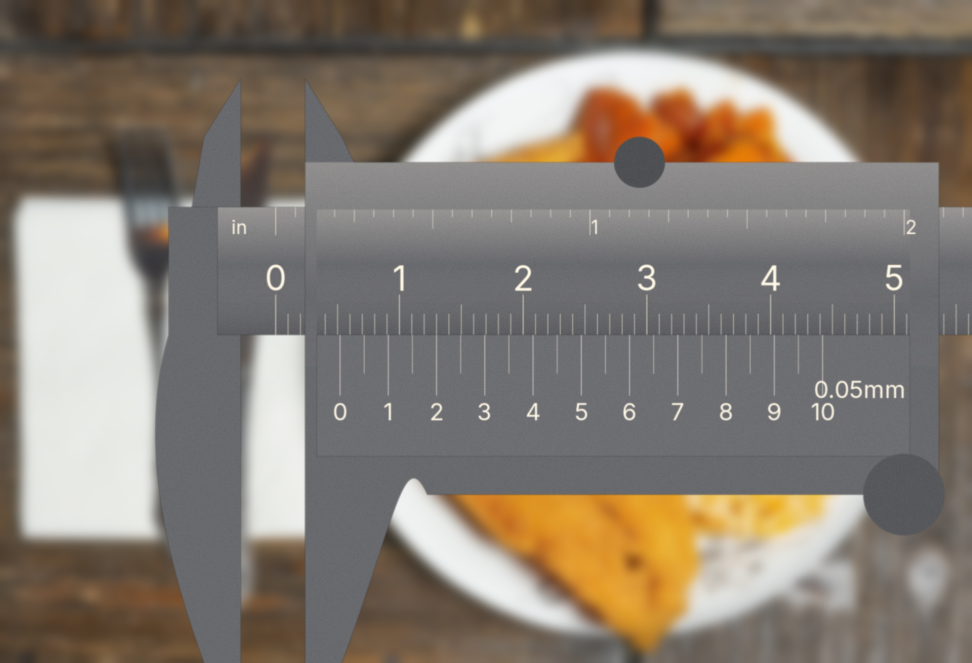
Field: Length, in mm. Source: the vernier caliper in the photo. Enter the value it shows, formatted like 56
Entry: 5.2
